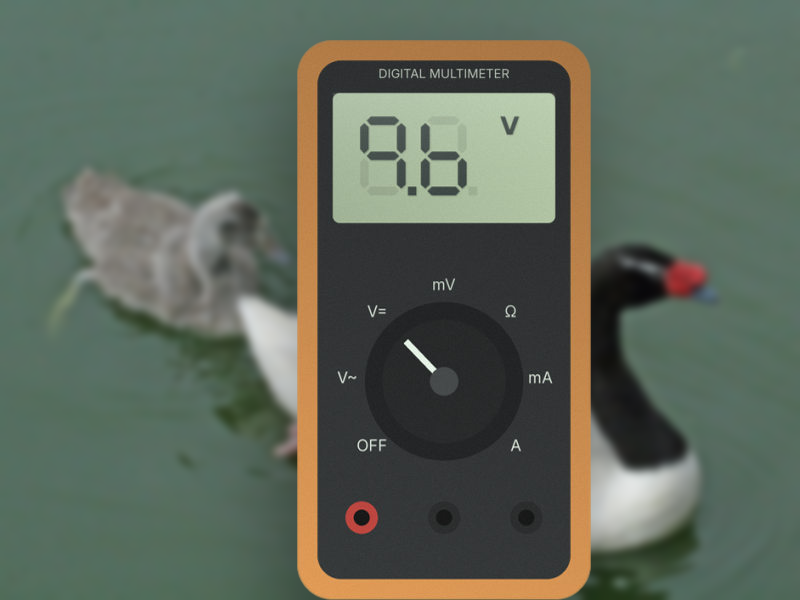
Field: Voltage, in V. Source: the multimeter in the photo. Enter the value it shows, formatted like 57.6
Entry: 9.6
